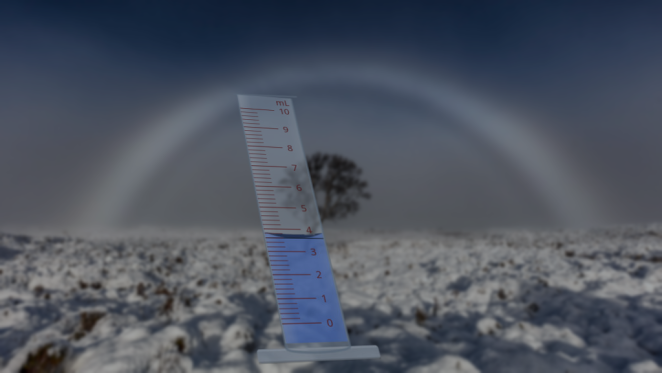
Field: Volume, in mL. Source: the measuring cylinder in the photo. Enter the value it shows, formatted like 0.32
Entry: 3.6
